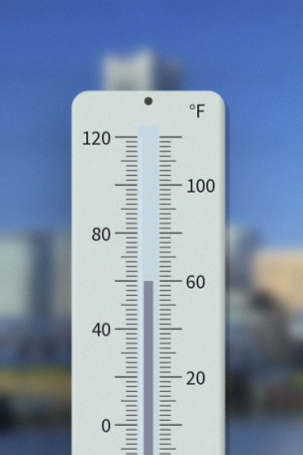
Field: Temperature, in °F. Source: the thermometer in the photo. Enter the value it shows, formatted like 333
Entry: 60
